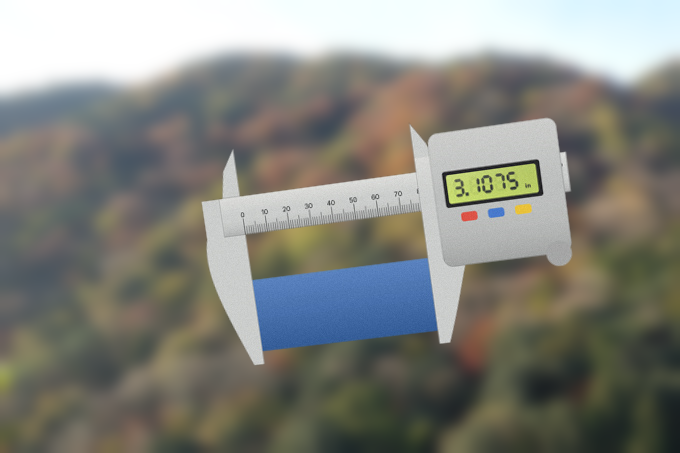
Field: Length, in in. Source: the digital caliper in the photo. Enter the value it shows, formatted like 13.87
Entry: 3.1075
